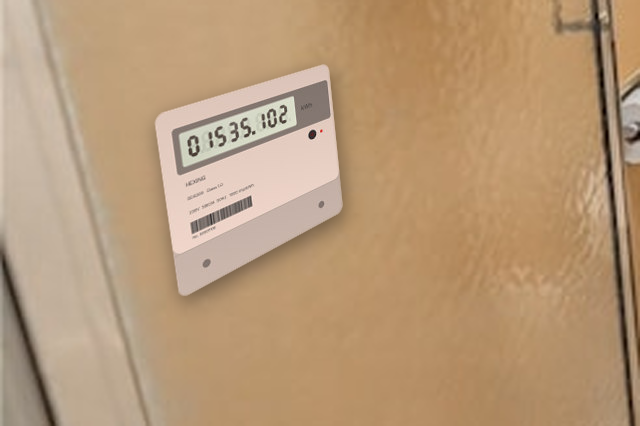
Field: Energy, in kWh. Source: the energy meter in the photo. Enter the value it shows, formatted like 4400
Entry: 1535.102
